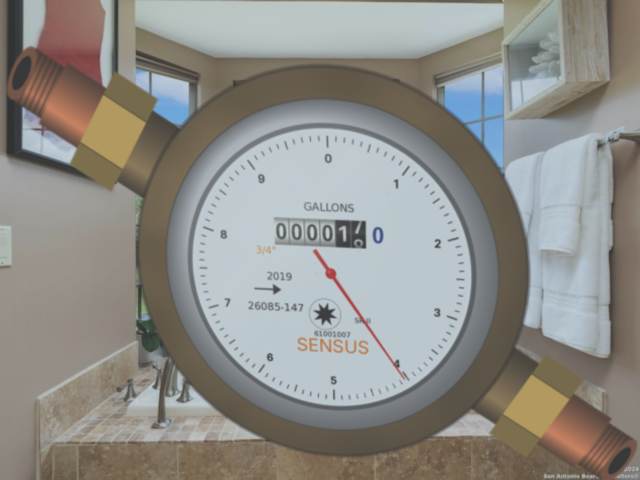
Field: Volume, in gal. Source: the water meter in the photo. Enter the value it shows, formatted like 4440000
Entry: 174.0
